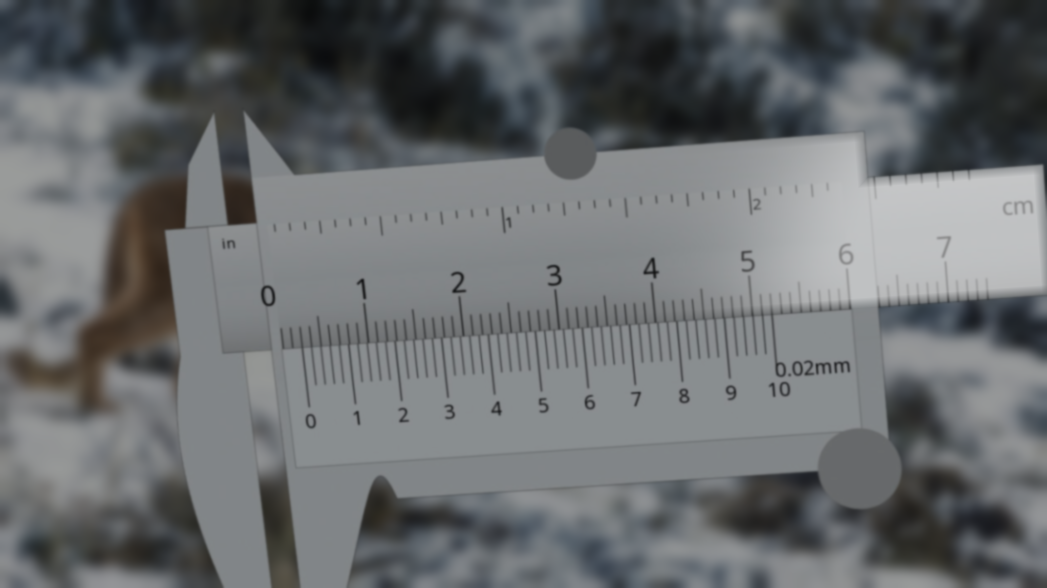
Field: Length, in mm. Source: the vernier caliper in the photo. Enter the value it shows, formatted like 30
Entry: 3.0
